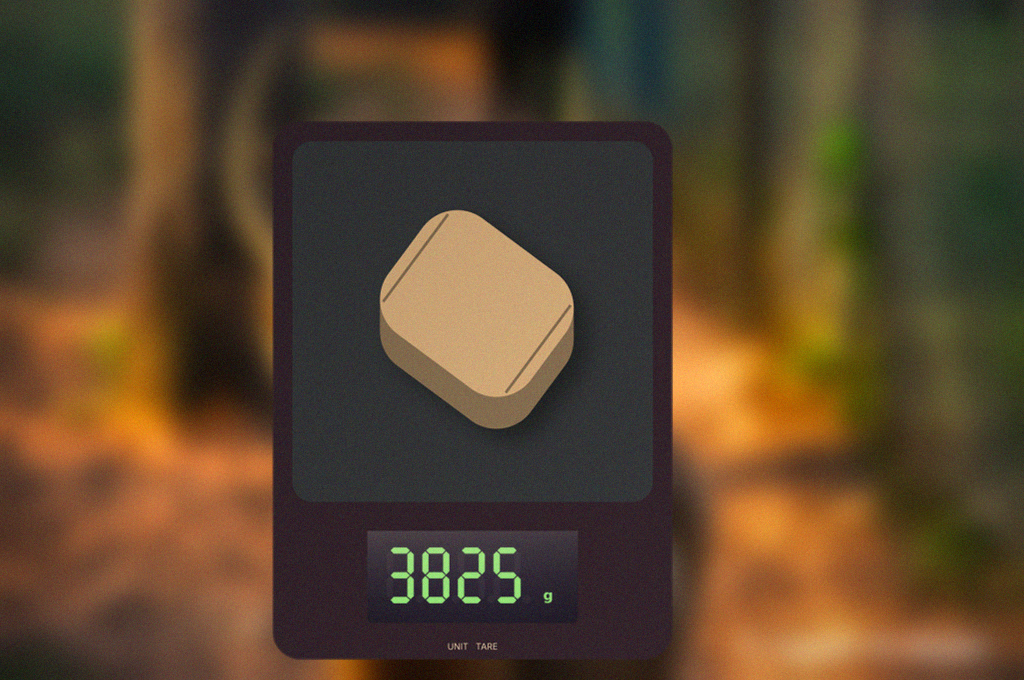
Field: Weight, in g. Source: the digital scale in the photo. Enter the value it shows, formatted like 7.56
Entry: 3825
